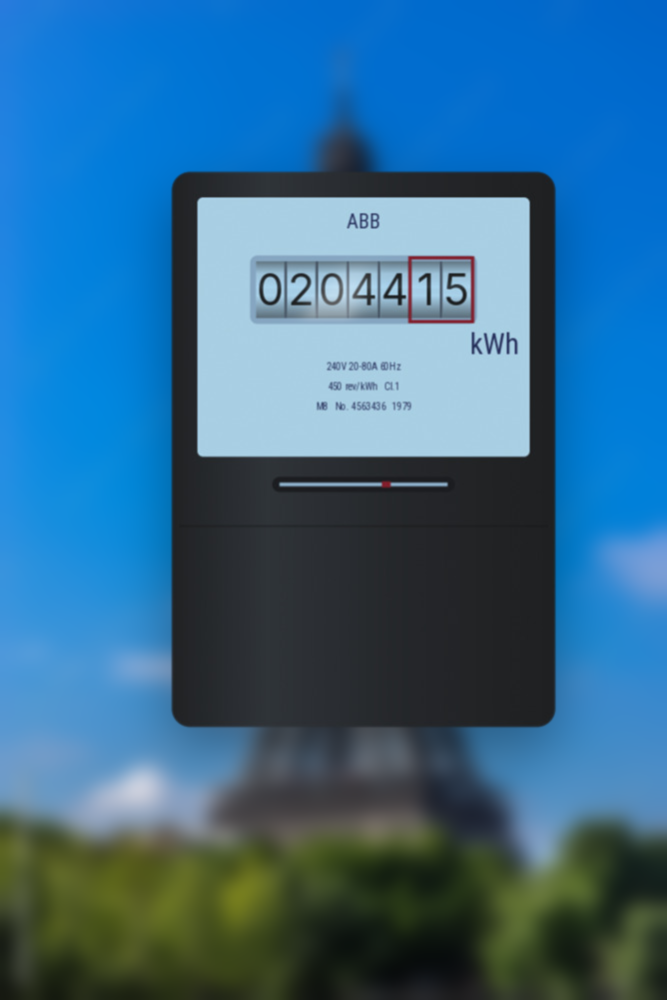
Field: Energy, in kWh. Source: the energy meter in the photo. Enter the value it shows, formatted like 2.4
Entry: 2044.15
